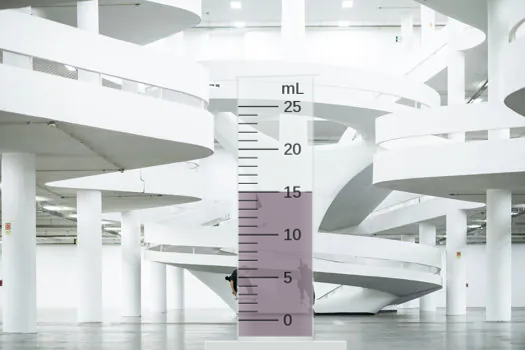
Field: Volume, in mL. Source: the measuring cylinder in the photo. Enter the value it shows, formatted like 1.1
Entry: 15
